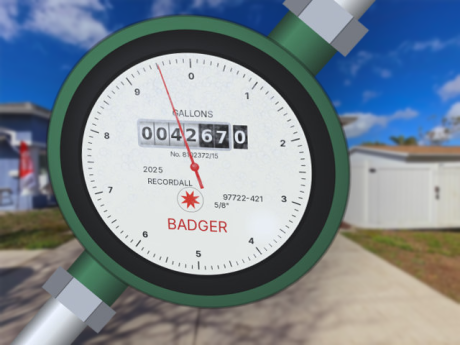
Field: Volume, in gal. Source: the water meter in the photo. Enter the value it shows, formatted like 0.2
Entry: 42669.5
